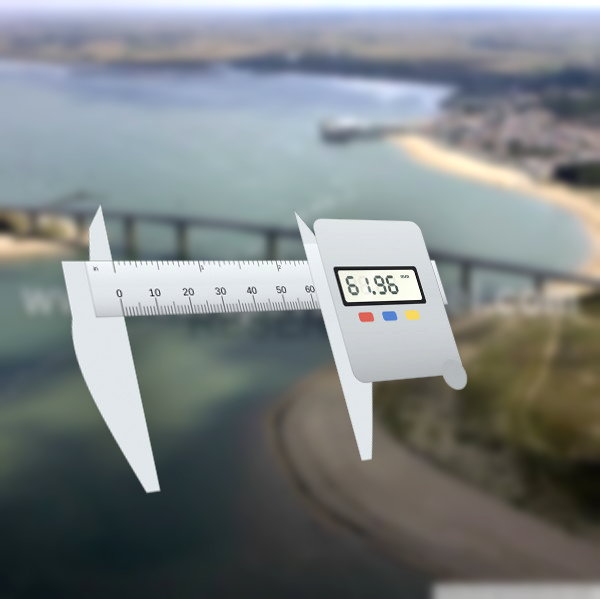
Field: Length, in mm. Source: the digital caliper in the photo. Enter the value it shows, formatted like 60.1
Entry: 61.96
